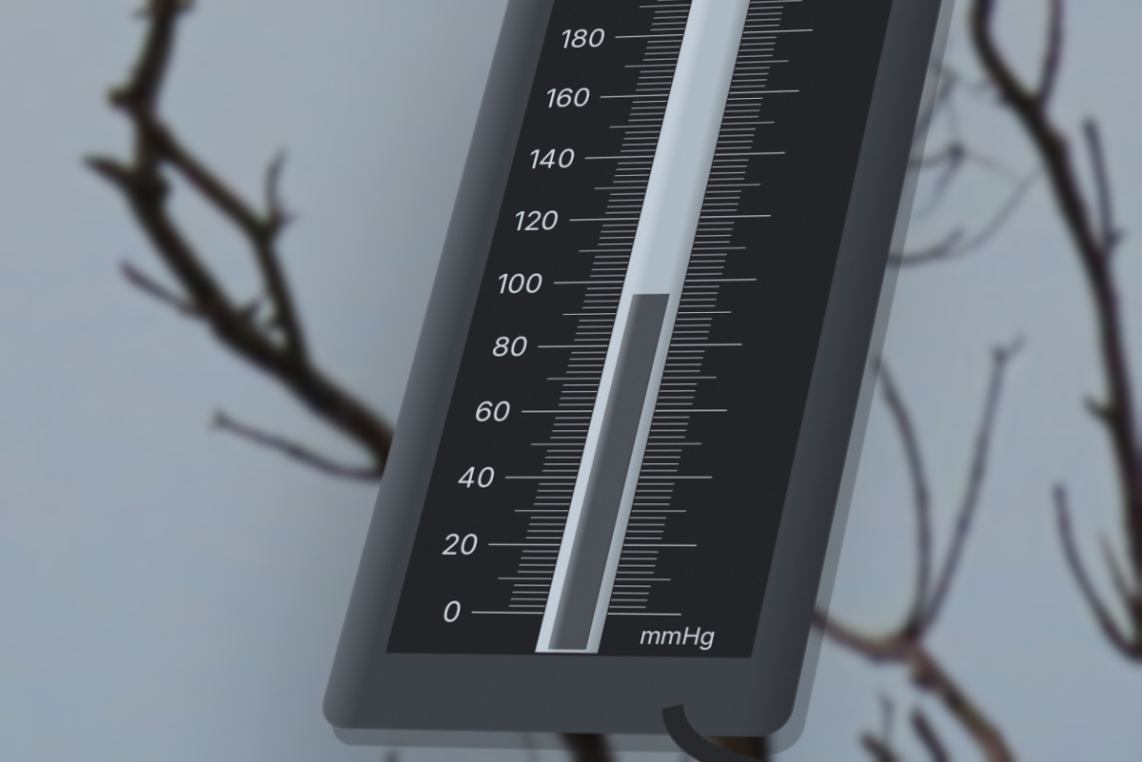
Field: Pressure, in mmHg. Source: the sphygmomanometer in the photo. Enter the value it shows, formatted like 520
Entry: 96
